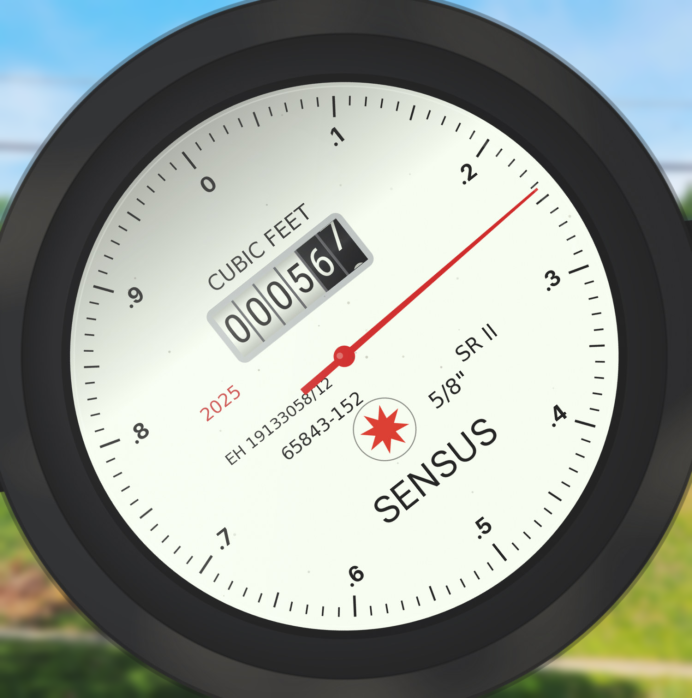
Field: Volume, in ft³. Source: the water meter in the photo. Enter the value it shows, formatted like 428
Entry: 567.24
